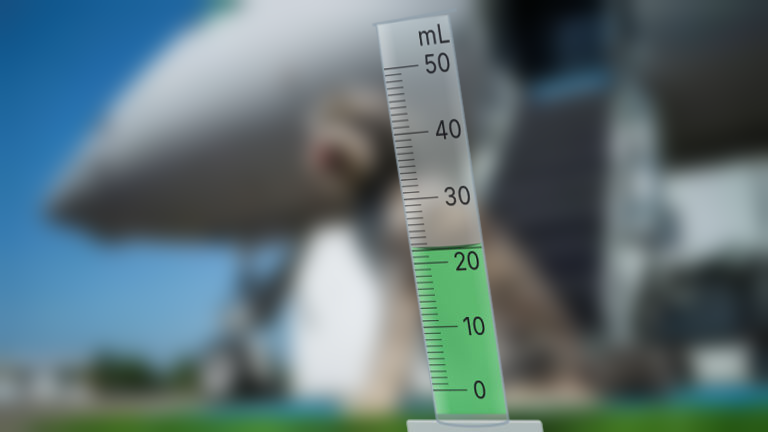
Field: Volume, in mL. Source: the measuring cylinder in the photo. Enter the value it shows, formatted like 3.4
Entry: 22
